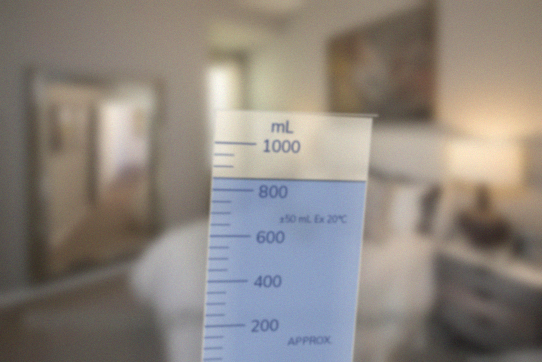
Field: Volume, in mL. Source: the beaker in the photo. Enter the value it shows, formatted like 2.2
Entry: 850
